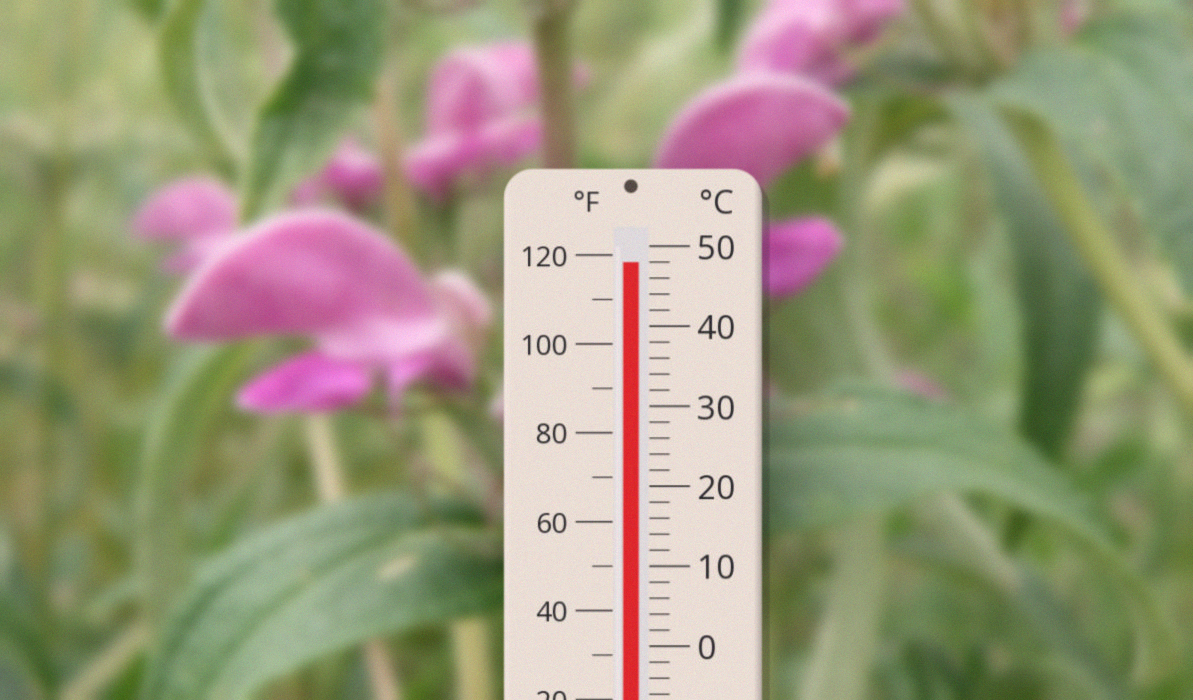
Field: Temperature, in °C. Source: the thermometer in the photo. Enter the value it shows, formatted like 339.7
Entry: 48
